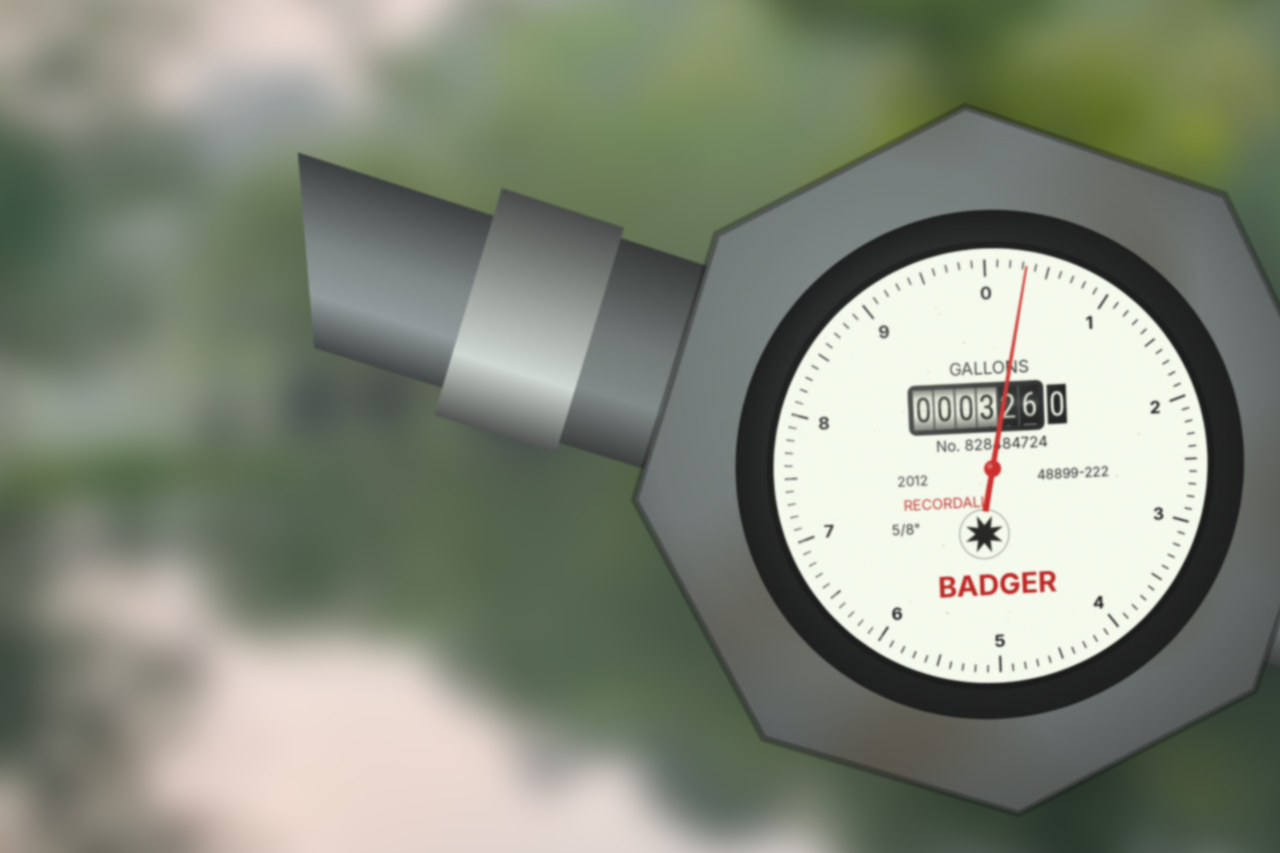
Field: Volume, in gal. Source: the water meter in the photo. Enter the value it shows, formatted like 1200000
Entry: 3260.3
